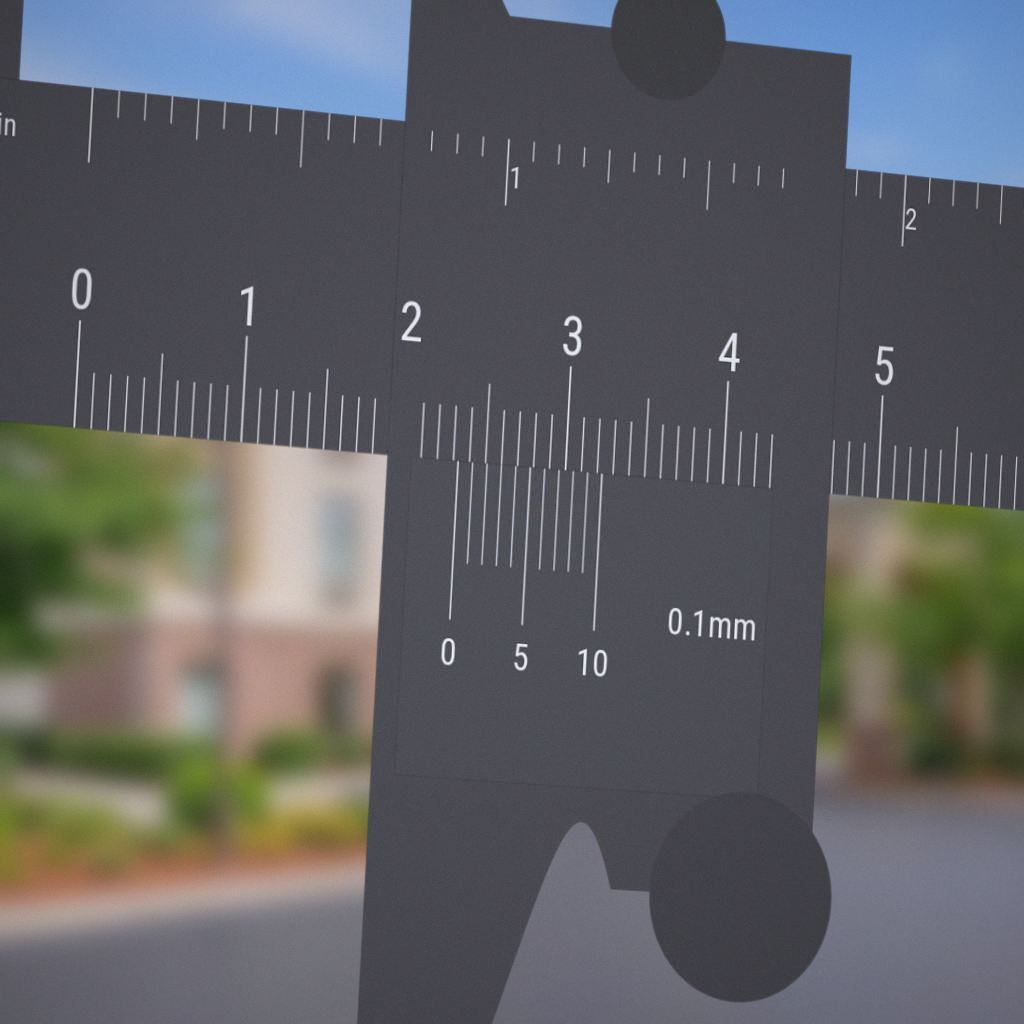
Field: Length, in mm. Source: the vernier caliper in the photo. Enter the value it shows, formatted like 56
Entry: 23.3
